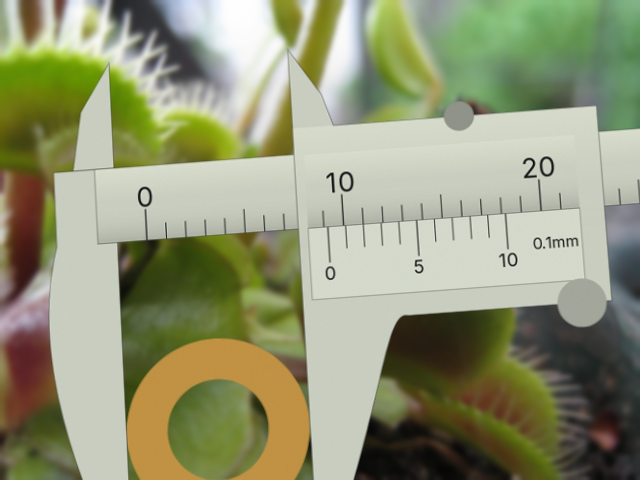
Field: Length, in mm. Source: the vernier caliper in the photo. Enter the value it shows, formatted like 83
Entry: 9.2
